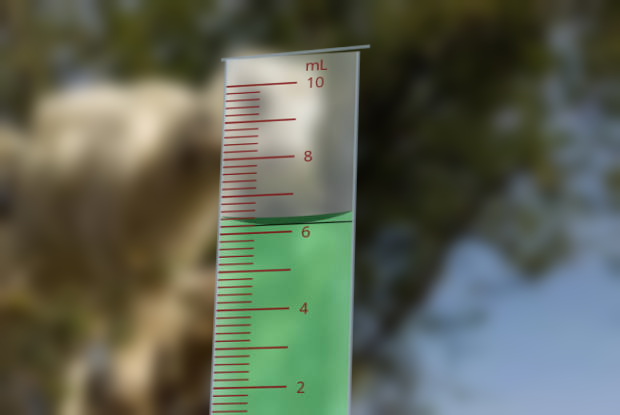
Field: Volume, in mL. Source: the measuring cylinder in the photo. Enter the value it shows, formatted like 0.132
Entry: 6.2
